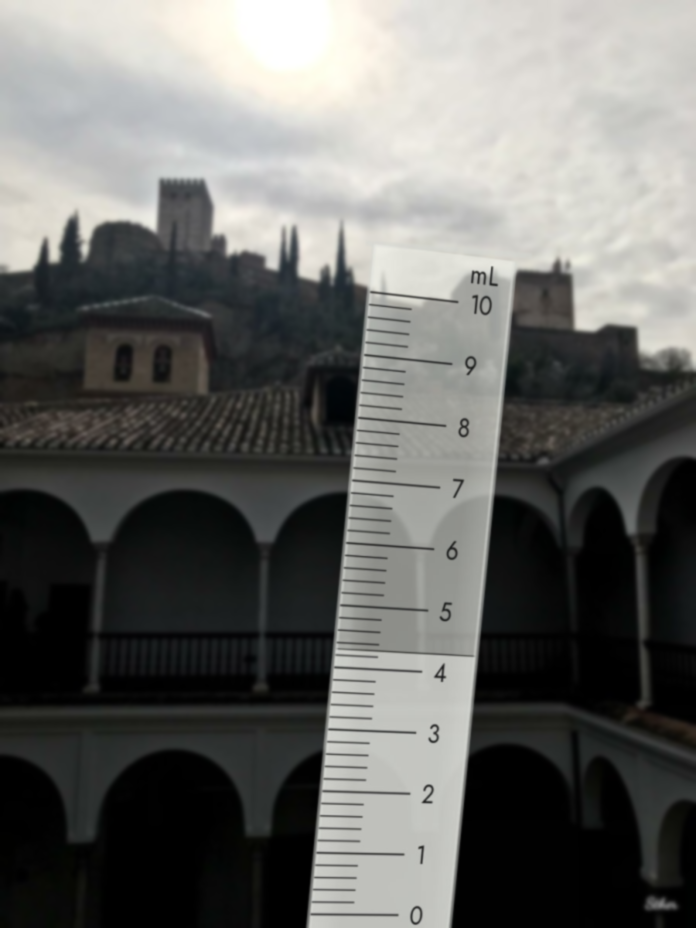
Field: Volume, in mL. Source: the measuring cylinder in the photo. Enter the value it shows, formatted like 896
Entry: 4.3
